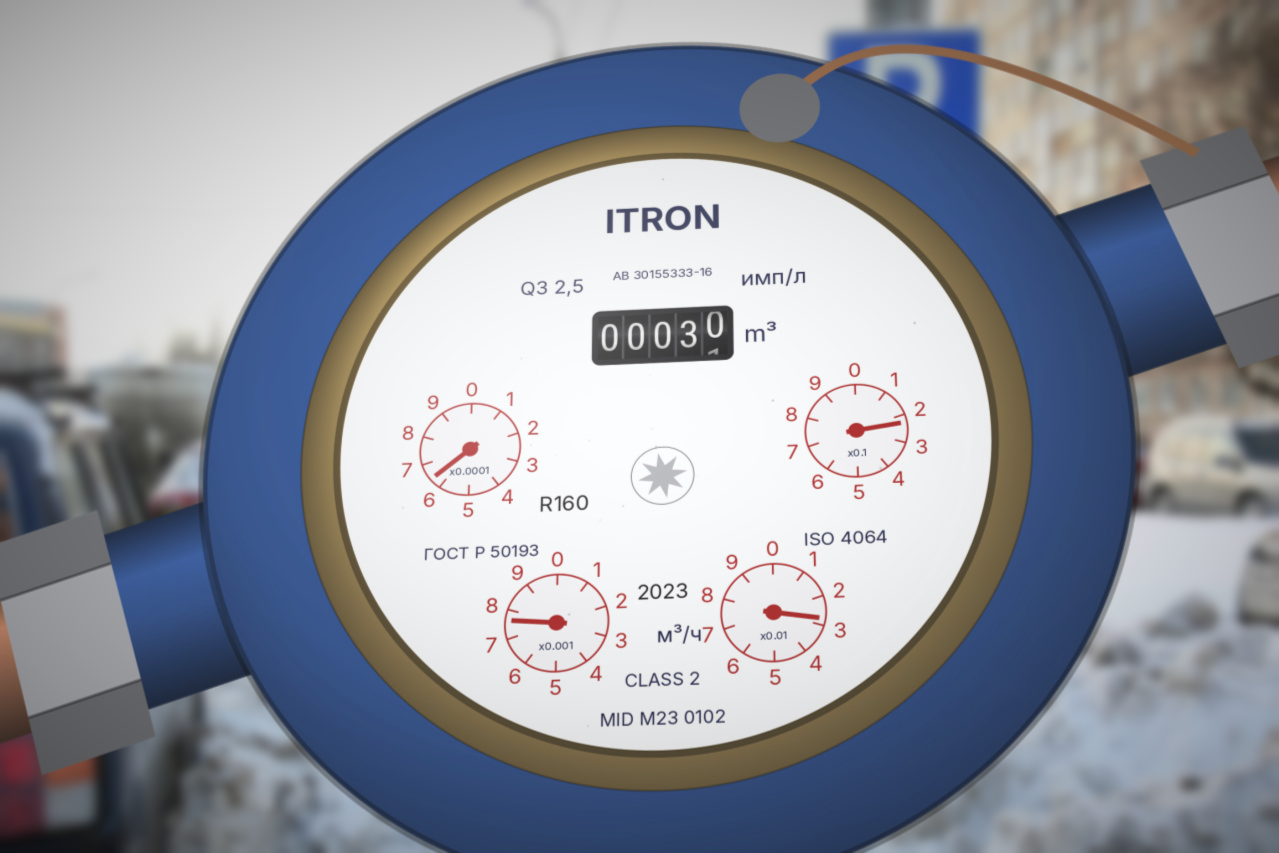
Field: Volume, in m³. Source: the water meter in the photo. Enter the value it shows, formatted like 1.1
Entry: 30.2276
